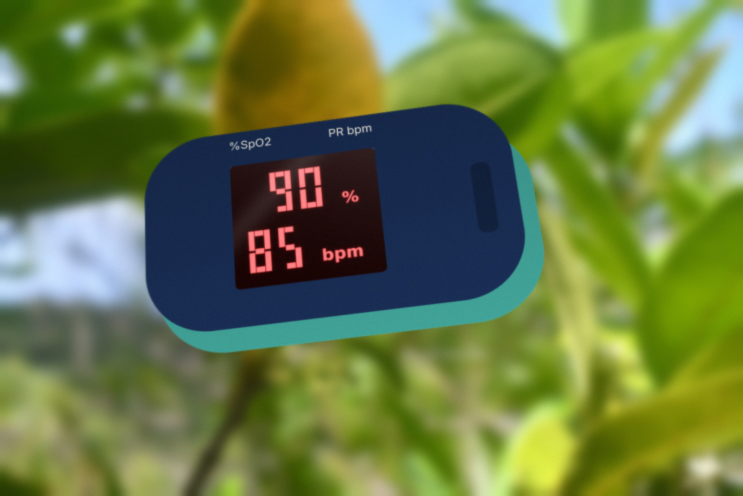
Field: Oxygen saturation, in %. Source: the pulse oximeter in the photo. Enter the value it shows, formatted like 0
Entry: 90
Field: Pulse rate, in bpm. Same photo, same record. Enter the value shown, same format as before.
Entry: 85
